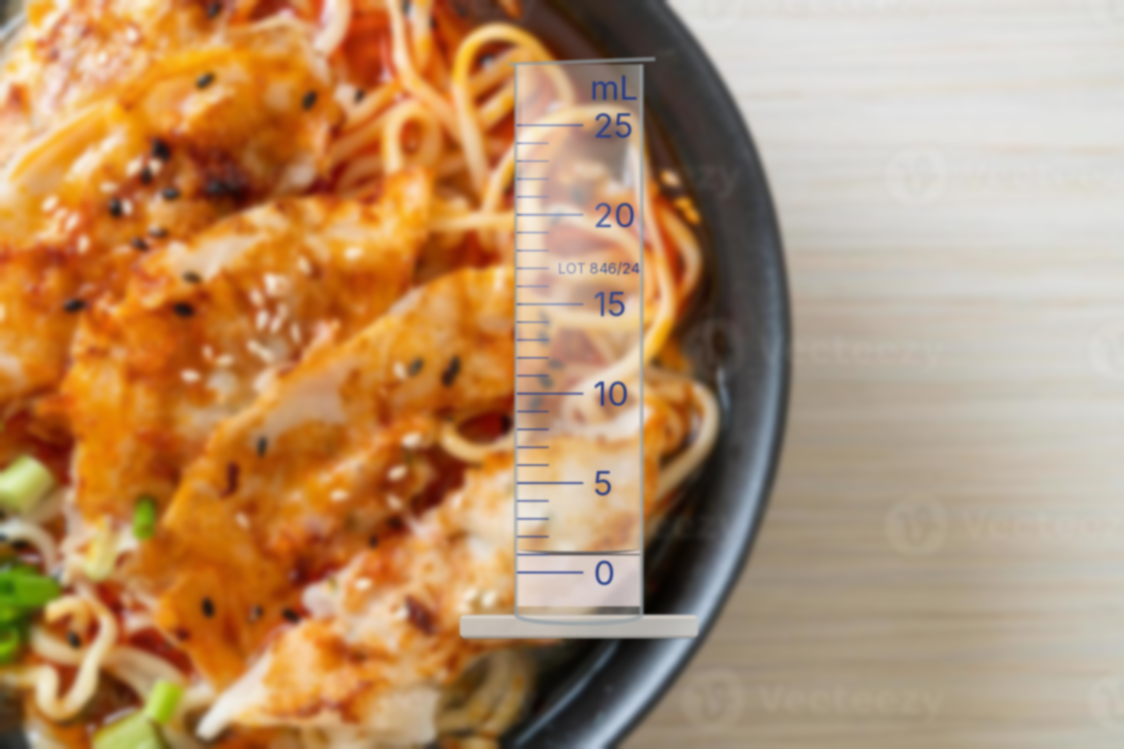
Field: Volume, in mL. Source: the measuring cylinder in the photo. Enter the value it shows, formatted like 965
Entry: 1
